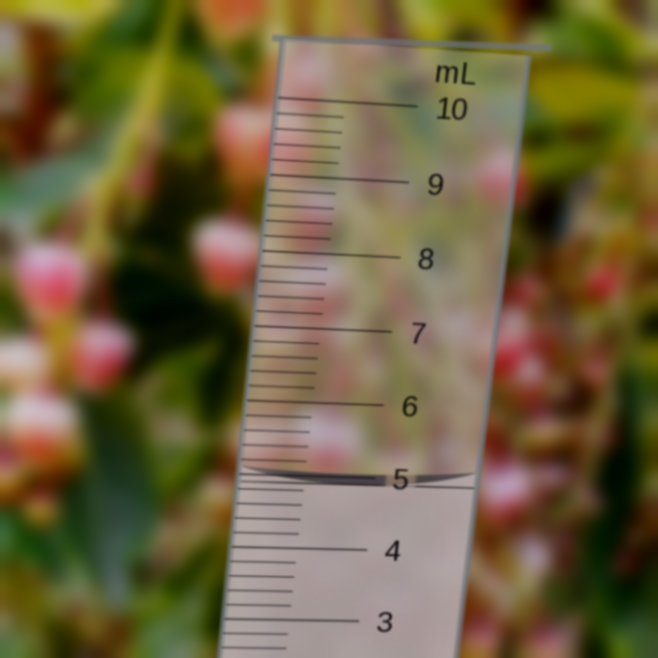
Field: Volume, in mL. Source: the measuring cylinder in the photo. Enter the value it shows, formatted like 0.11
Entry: 4.9
